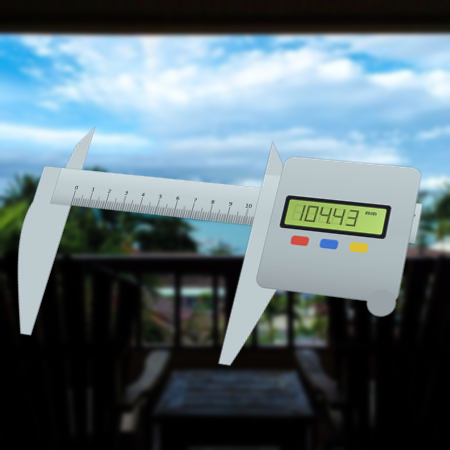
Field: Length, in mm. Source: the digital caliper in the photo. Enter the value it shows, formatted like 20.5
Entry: 104.43
